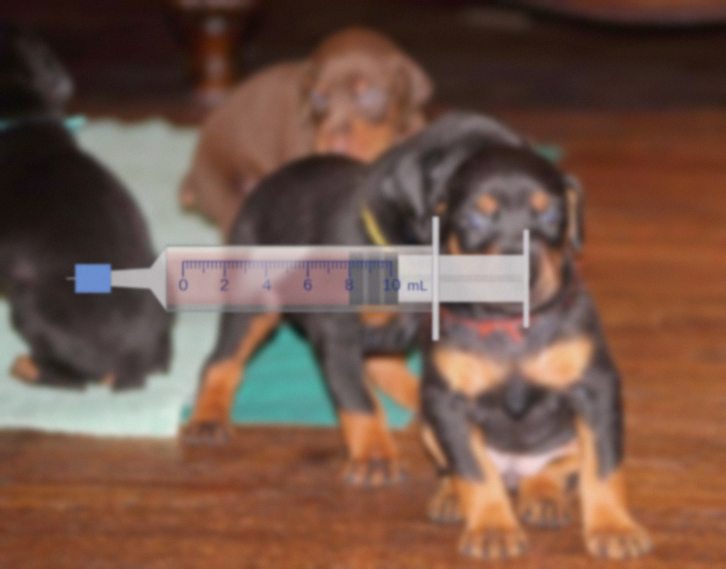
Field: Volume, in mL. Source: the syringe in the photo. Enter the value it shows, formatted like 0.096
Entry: 8
